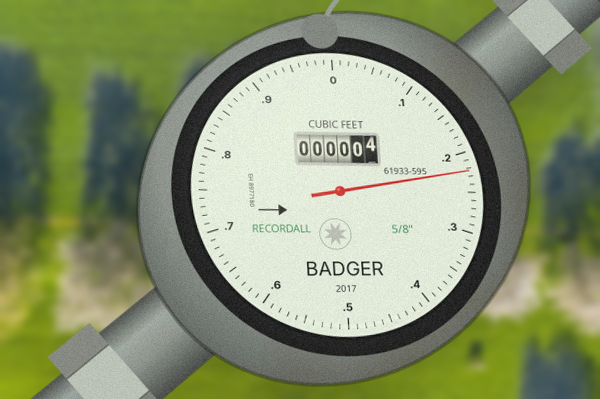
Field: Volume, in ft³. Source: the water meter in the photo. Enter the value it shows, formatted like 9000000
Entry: 4.22
